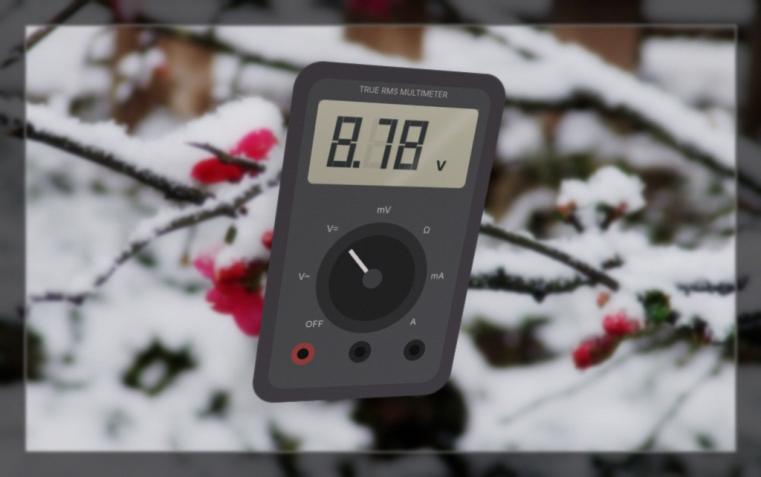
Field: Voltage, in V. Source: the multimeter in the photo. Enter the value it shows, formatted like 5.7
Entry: 8.78
